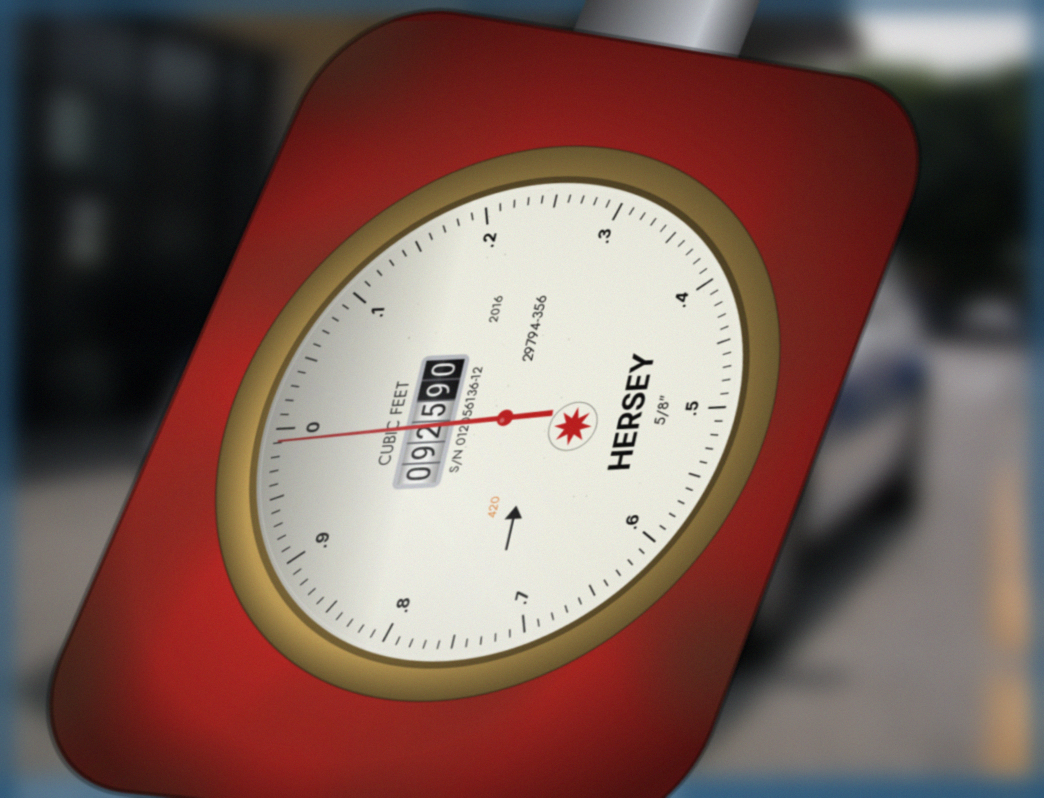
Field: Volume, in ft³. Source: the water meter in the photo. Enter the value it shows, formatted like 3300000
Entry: 92589.99
